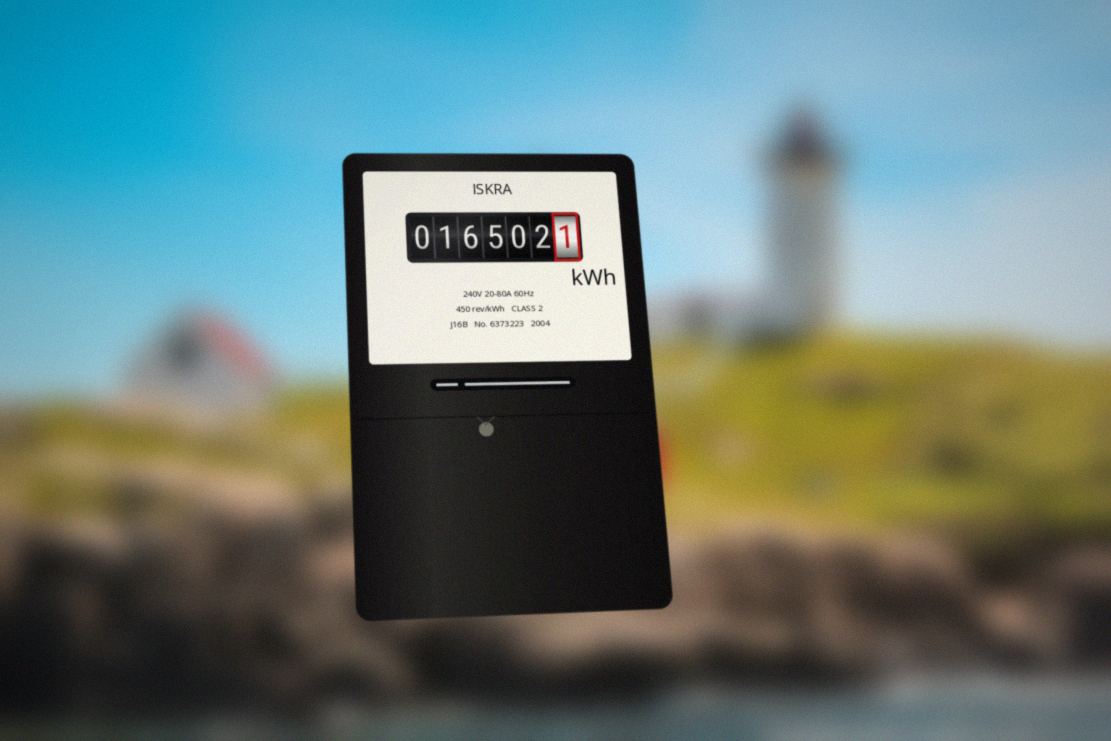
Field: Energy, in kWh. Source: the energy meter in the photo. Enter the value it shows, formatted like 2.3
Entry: 16502.1
